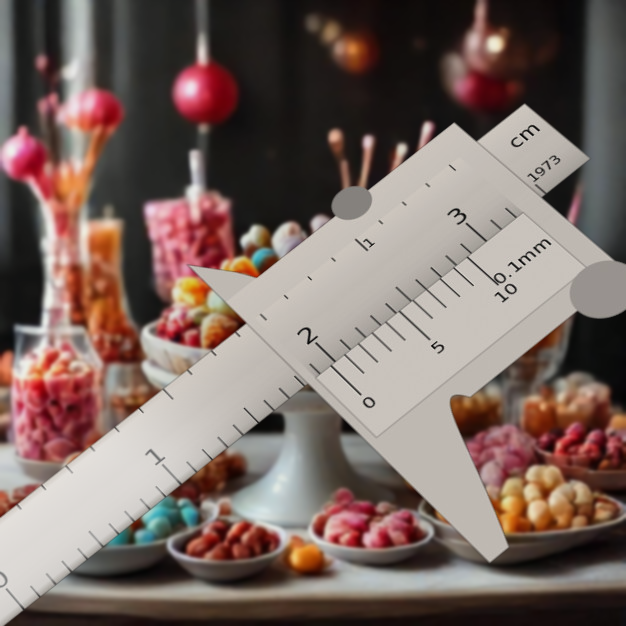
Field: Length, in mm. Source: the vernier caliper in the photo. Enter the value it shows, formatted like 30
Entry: 19.7
